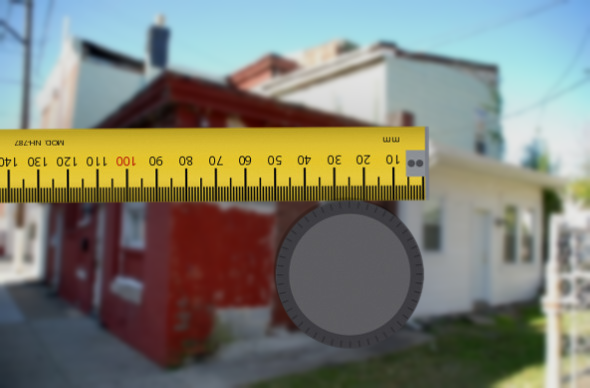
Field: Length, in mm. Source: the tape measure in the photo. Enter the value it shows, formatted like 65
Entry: 50
